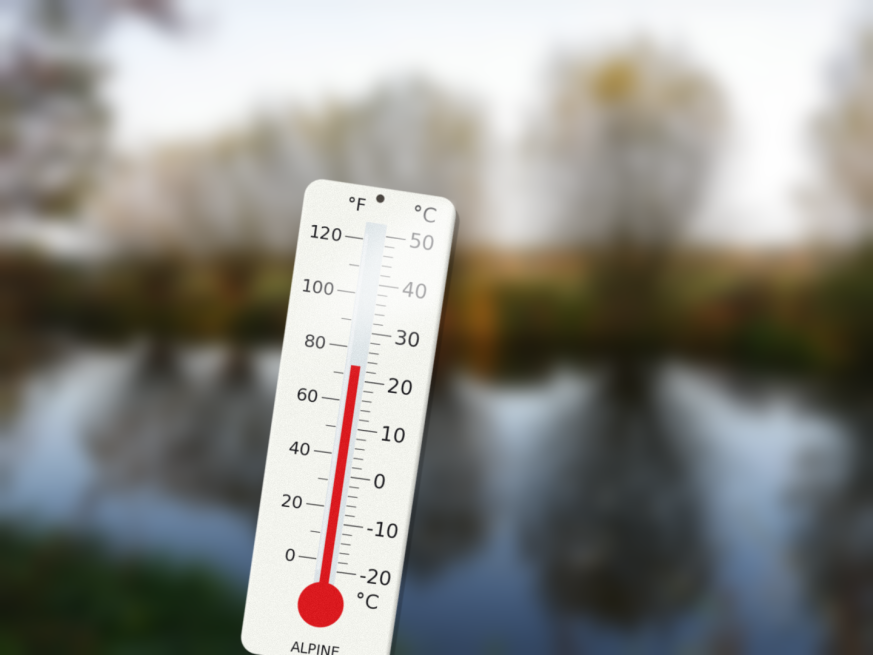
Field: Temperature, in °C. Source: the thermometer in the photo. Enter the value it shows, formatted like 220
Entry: 23
